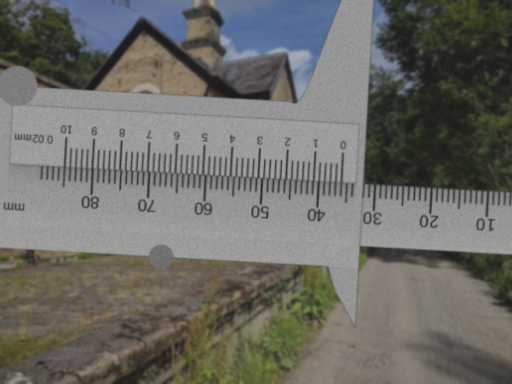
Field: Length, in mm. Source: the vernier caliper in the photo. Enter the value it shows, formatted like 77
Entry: 36.0
